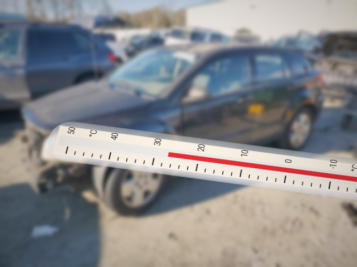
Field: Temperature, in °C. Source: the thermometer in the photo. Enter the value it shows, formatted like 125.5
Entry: 27
